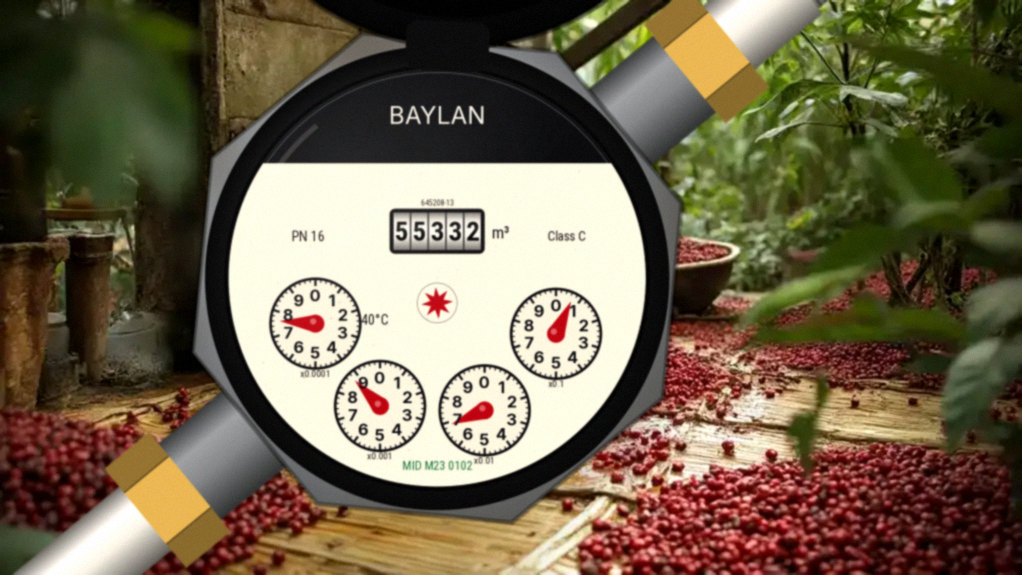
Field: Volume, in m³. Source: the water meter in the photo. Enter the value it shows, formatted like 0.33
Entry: 55332.0687
